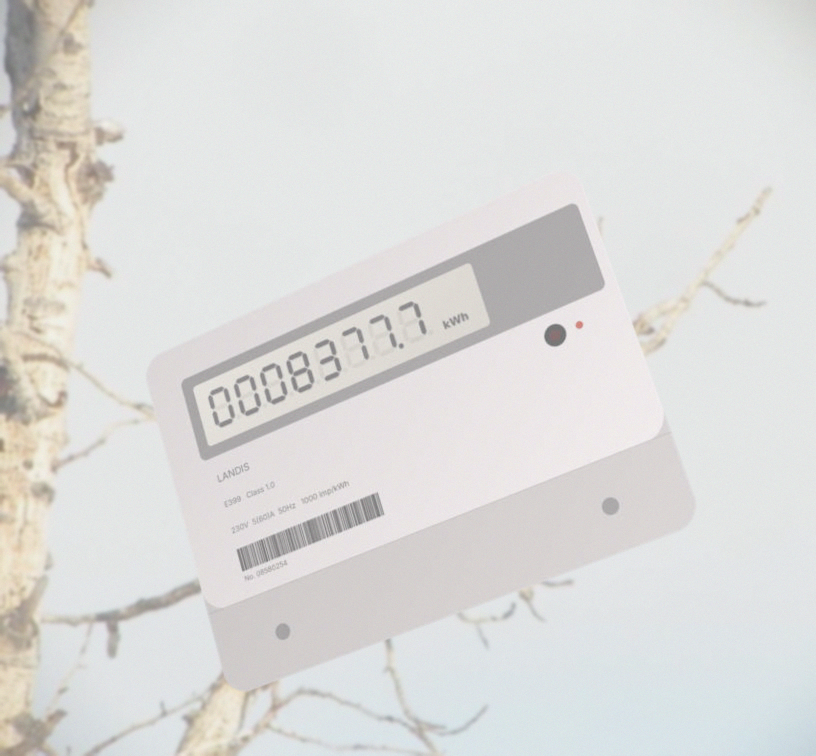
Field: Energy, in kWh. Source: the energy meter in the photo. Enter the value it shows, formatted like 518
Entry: 8377.7
